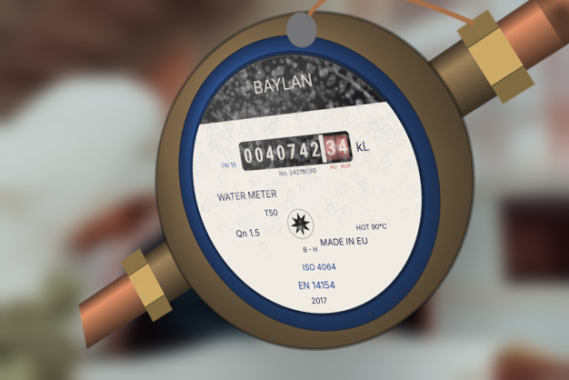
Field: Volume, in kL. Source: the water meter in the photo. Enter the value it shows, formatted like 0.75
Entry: 40742.34
